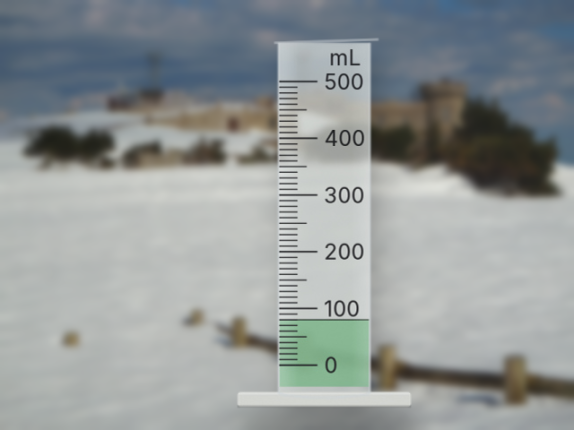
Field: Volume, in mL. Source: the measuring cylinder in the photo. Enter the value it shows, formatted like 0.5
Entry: 80
